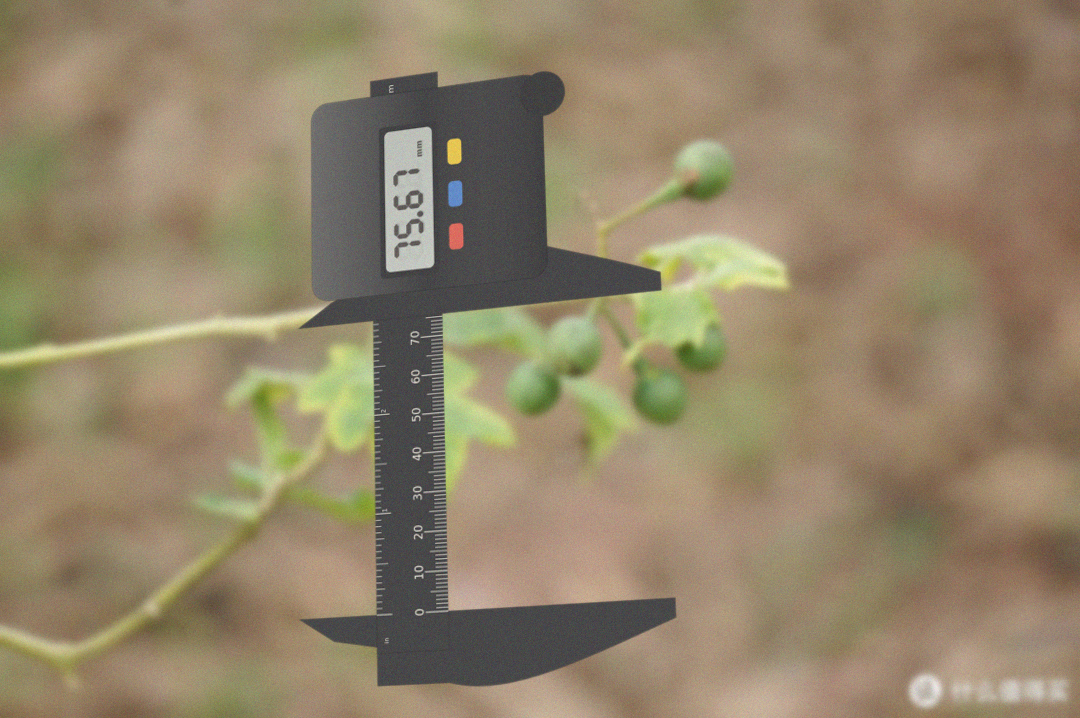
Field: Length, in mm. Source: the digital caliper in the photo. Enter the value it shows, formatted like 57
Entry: 75.67
